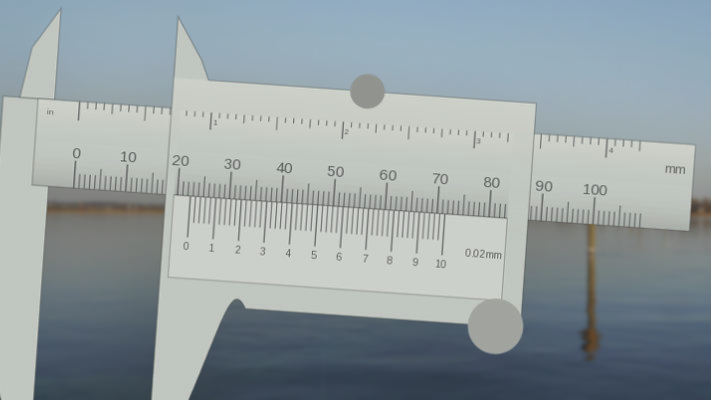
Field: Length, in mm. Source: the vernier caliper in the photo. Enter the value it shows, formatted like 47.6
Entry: 22.5
